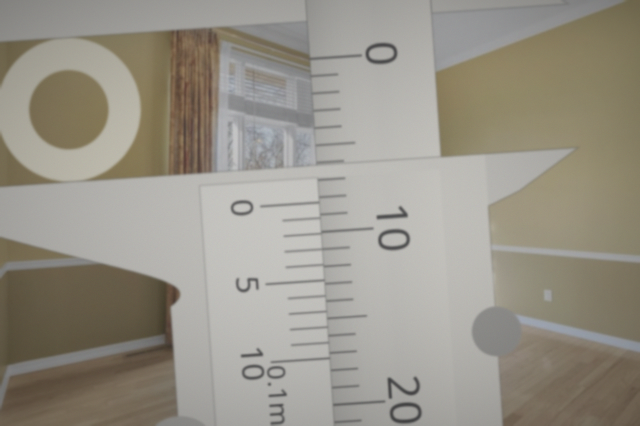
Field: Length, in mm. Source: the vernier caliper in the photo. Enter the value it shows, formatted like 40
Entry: 8.3
